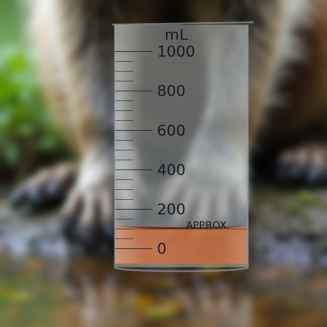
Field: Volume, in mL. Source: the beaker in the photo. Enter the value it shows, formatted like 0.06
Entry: 100
